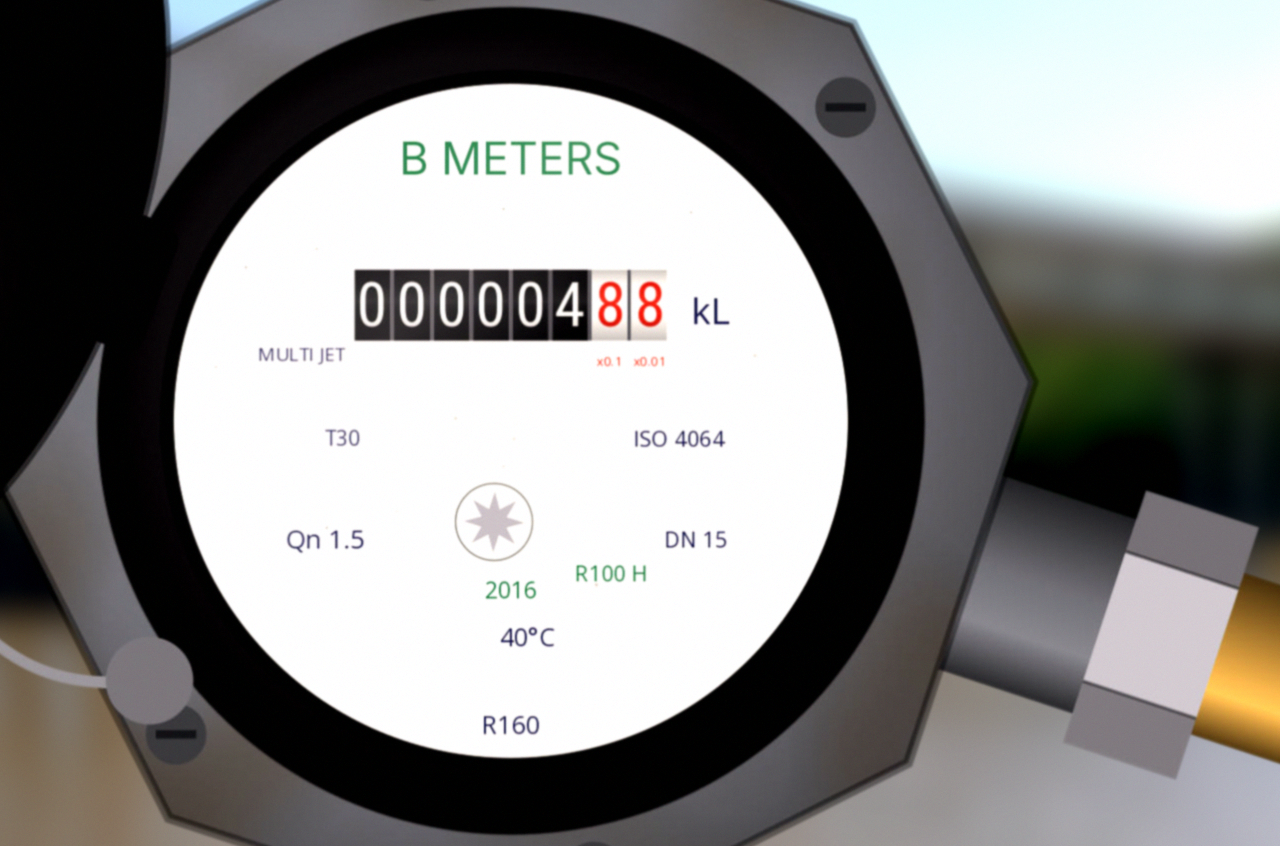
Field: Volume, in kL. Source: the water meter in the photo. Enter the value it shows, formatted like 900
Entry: 4.88
